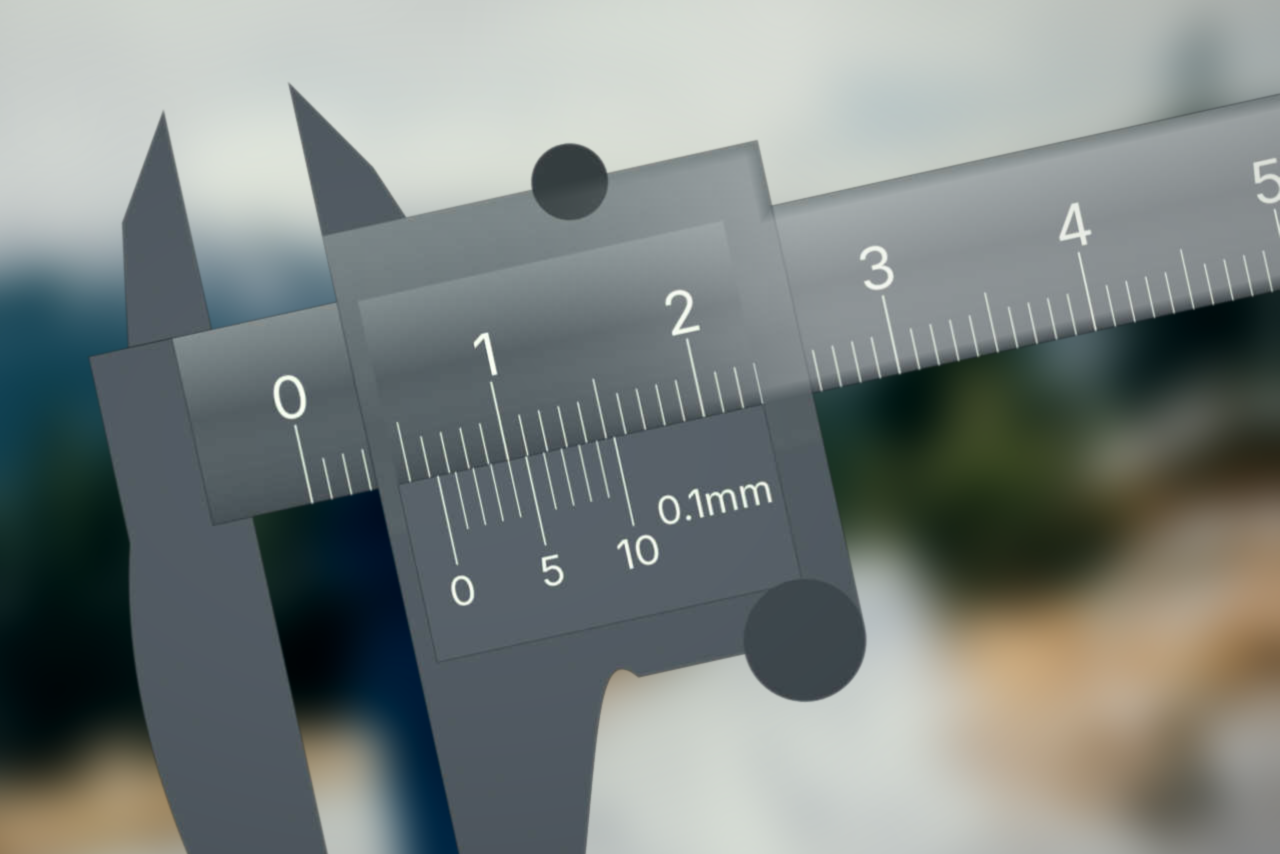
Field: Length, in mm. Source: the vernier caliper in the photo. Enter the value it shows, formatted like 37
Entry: 6.4
